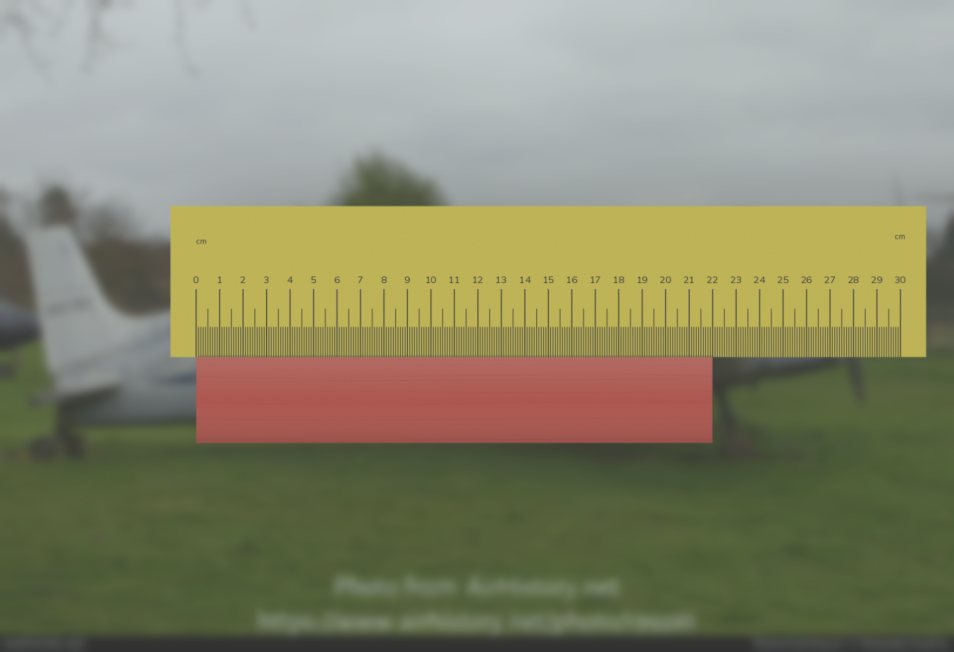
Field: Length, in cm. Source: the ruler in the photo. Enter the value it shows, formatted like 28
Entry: 22
